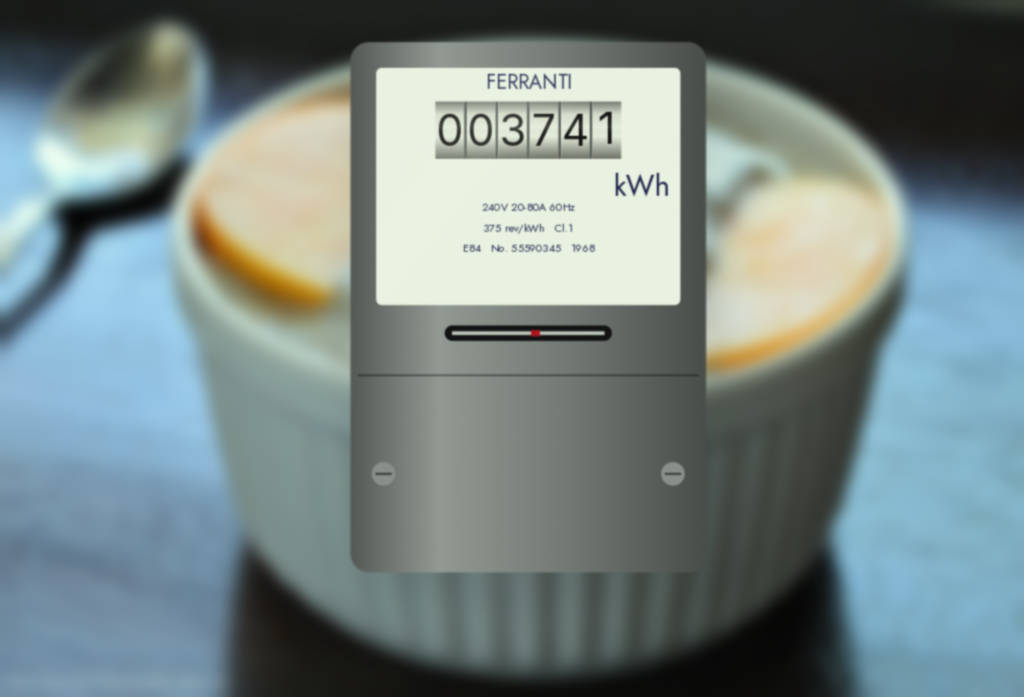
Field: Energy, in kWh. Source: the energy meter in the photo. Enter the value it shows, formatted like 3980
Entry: 3741
